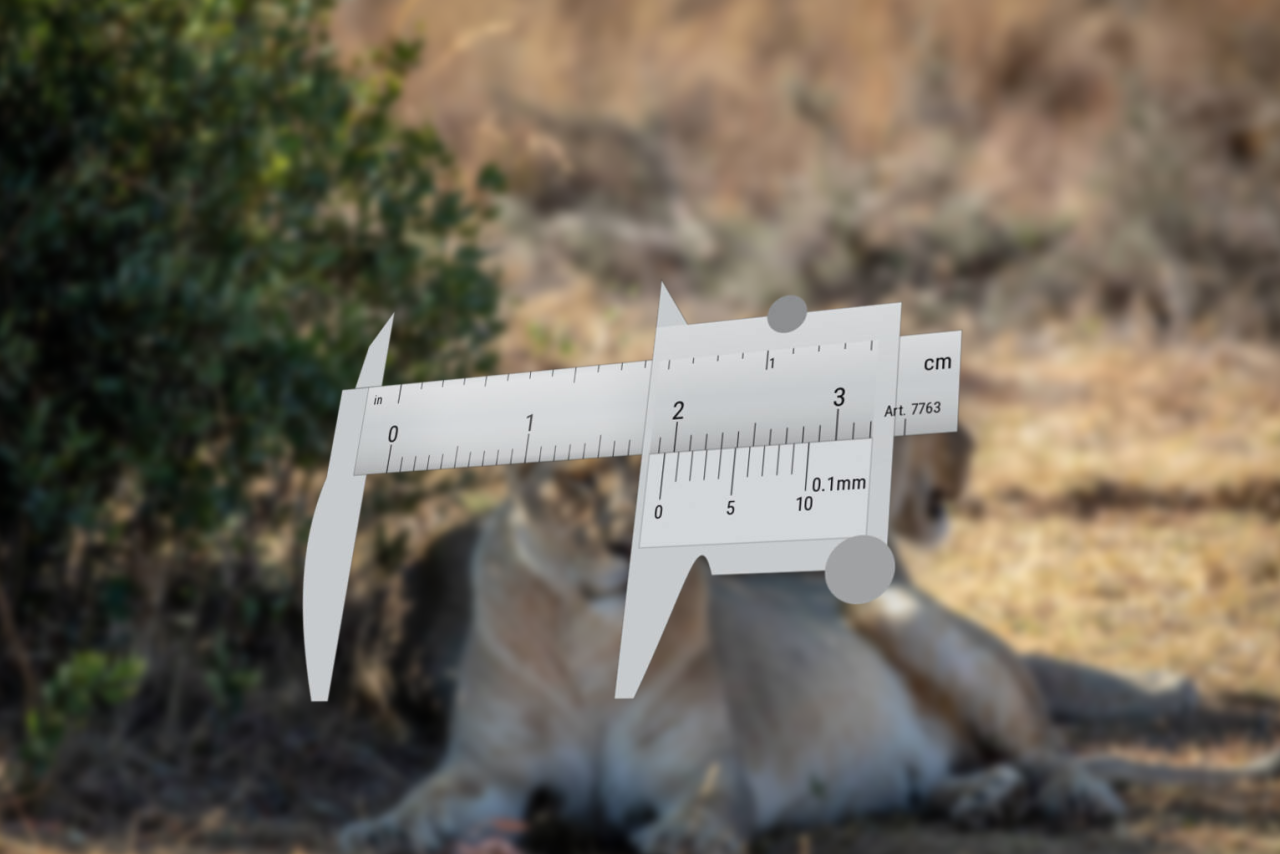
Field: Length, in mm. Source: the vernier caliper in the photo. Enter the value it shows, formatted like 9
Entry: 19.4
